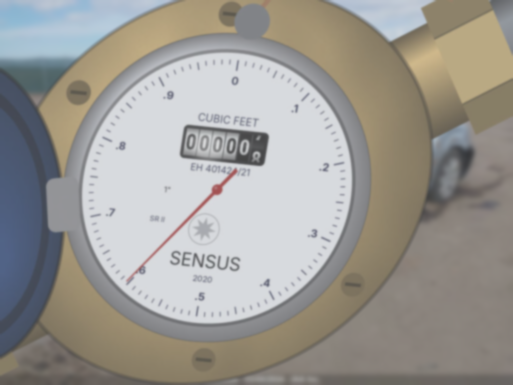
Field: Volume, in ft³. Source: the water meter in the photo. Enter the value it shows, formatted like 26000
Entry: 7.60
